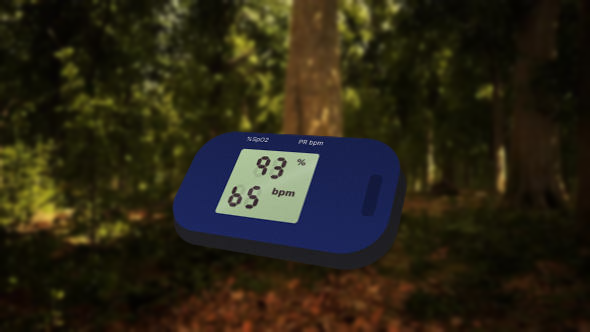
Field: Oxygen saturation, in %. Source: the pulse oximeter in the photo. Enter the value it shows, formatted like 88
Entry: 93
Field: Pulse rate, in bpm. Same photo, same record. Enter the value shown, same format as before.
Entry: 65
